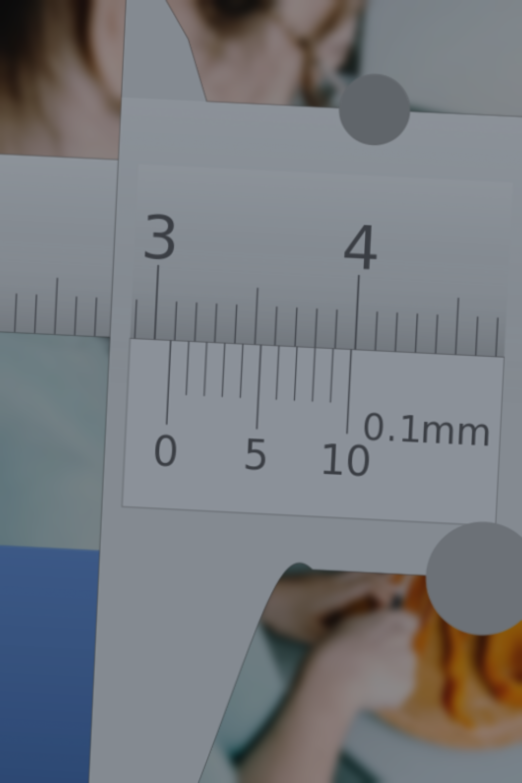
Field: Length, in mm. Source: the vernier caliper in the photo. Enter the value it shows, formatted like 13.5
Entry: 30.8
